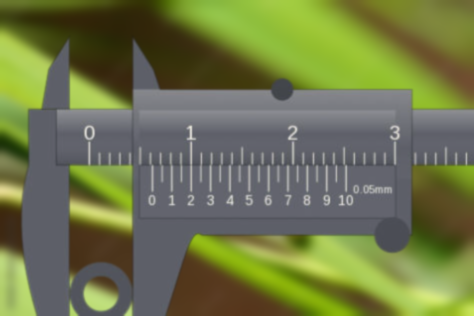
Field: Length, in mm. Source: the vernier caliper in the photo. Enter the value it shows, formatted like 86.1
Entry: 6.2
